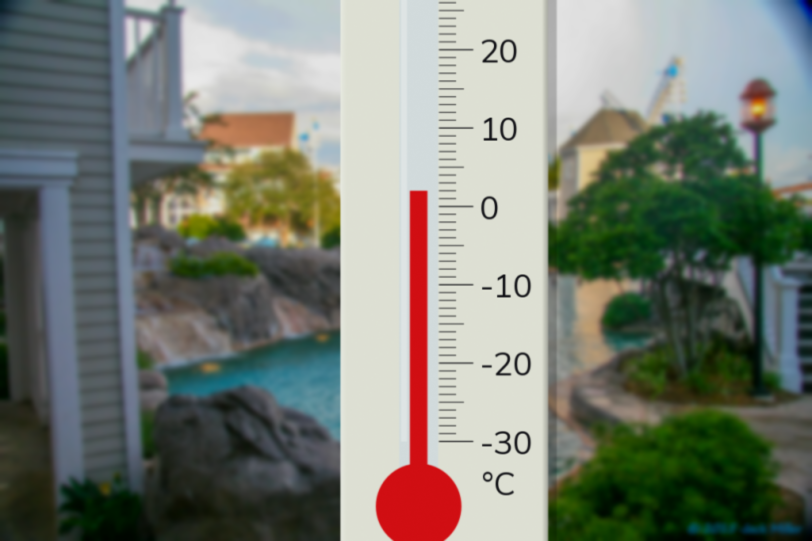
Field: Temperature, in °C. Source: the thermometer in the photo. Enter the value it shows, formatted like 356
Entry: 2
